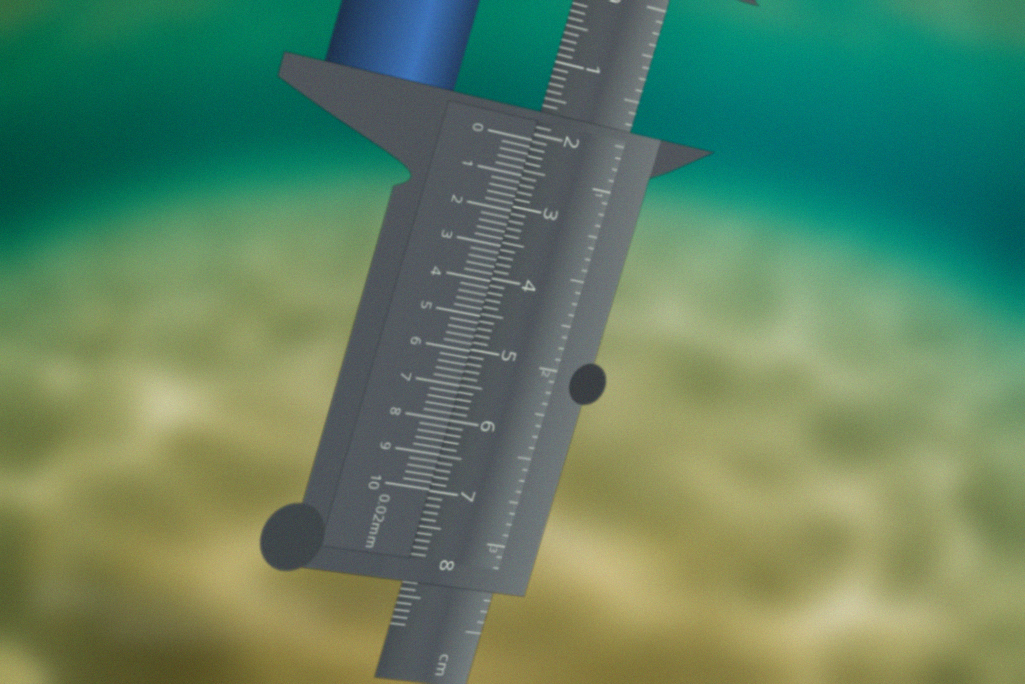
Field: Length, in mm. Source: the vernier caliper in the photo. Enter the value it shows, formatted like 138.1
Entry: 20.8
